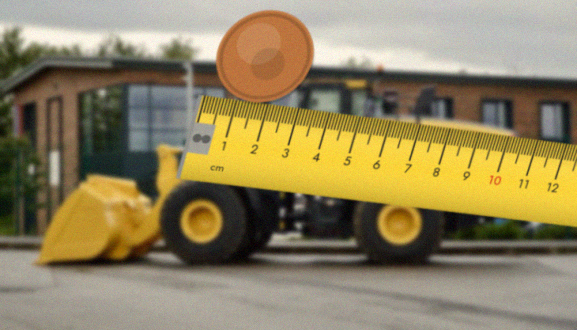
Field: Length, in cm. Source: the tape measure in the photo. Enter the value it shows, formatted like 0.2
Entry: 3
